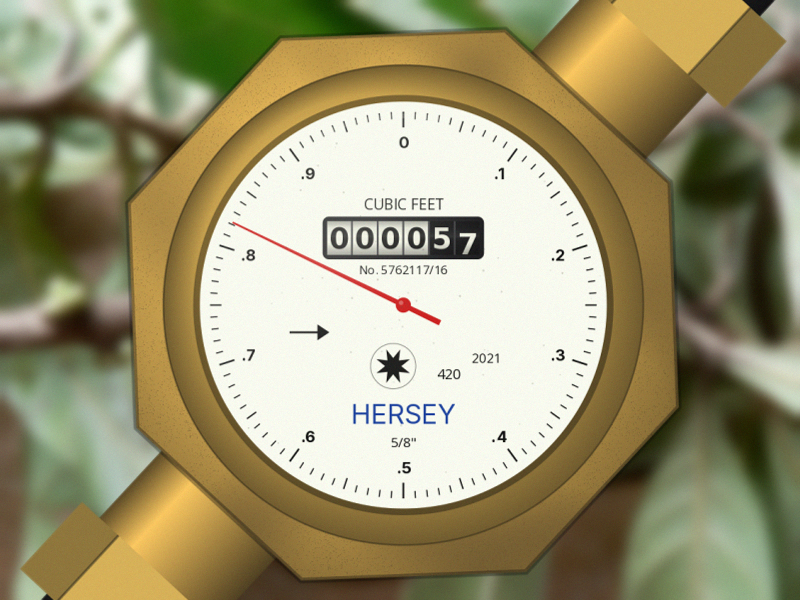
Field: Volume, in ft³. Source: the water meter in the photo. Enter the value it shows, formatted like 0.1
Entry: 56.82
